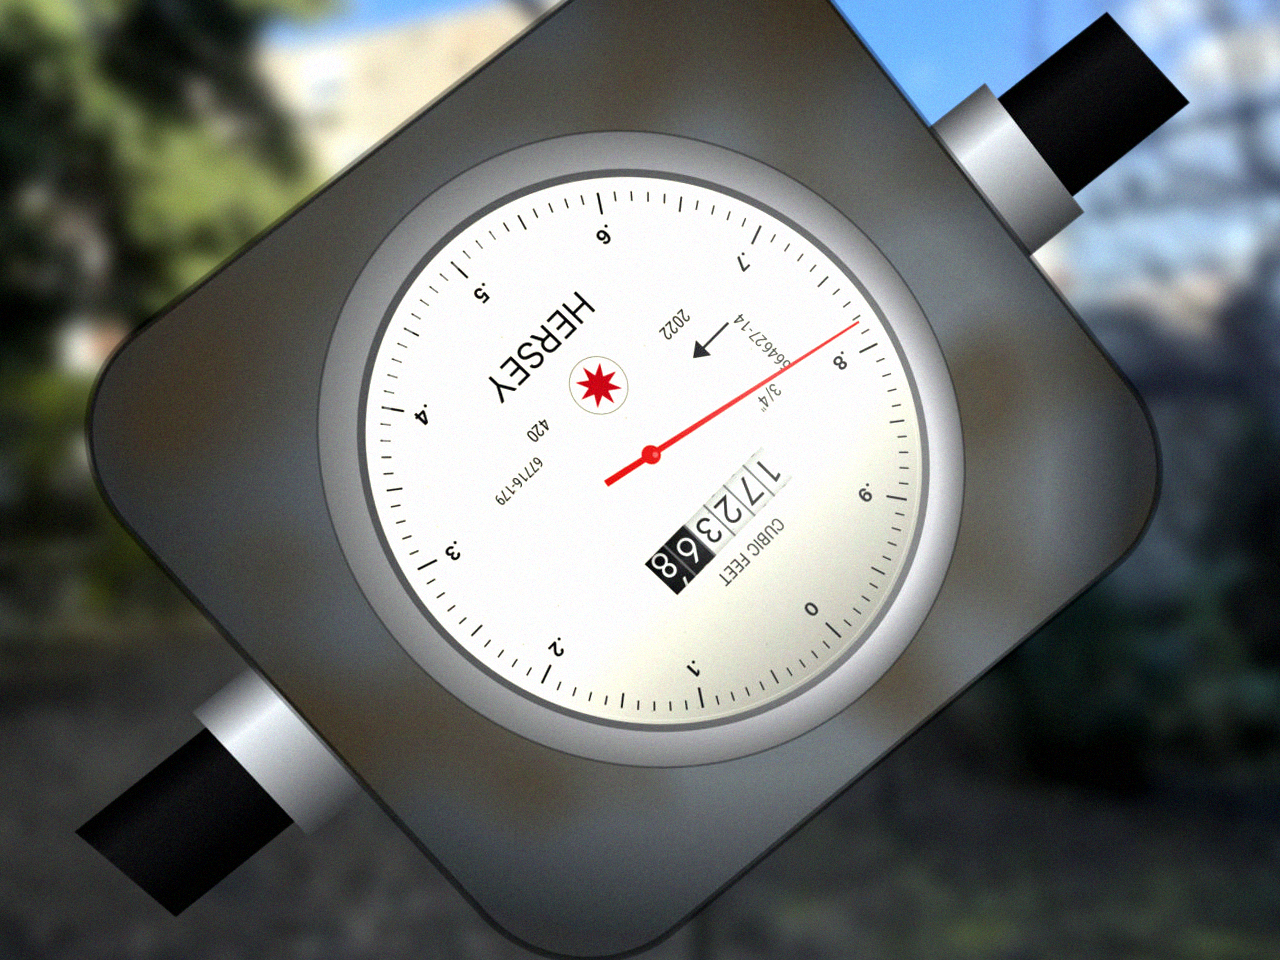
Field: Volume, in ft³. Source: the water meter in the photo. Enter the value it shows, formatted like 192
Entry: 172367.78
